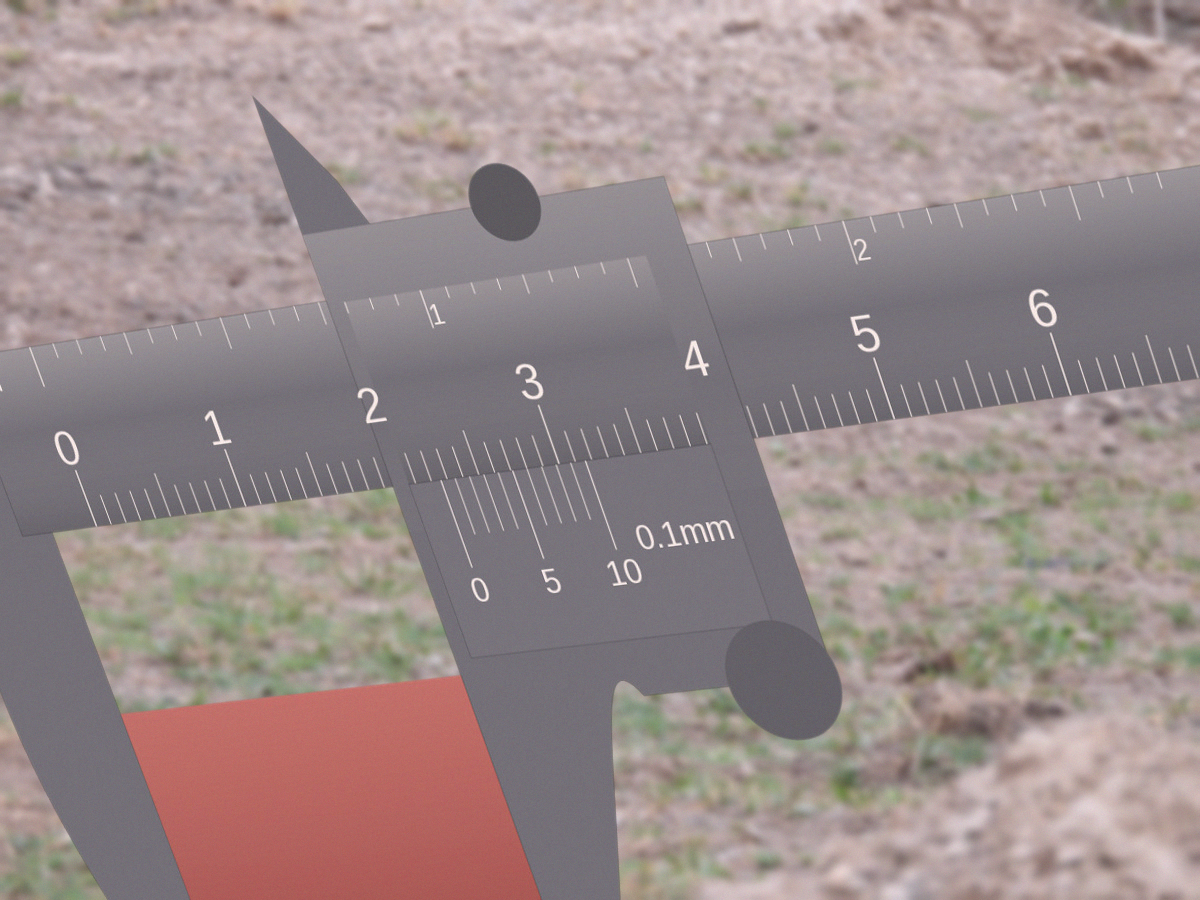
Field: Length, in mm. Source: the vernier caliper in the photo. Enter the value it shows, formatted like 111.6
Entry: 22.6
